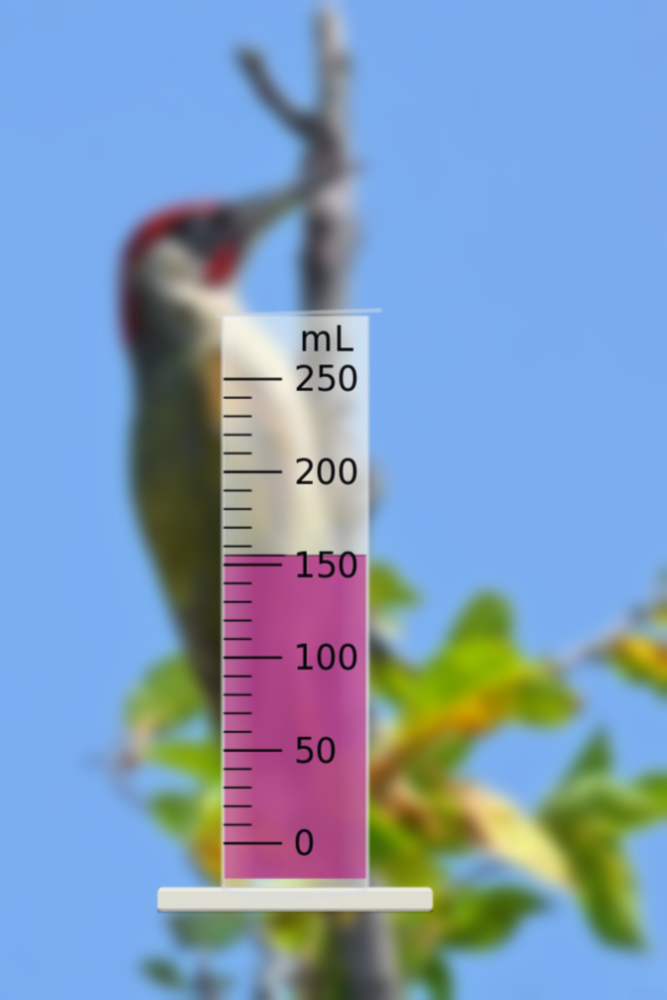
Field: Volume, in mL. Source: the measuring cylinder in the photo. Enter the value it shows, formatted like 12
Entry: 155
